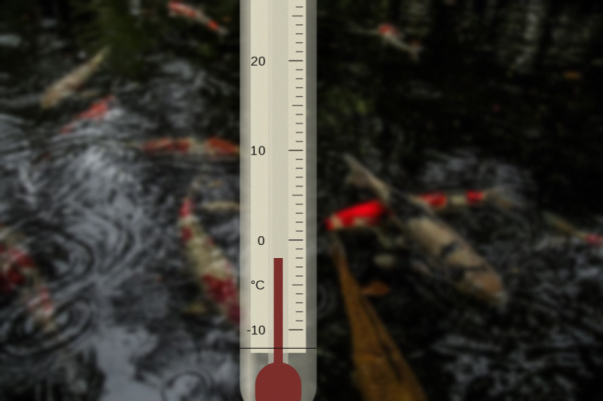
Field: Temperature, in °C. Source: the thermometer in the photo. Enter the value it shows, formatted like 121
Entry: -2
